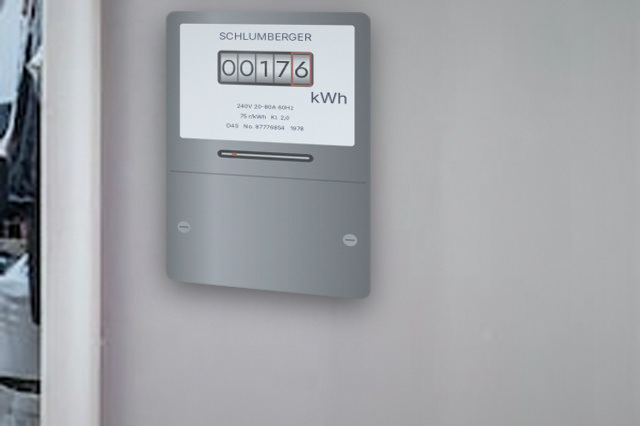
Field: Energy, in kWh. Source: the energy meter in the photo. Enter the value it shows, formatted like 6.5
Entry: 17.6
